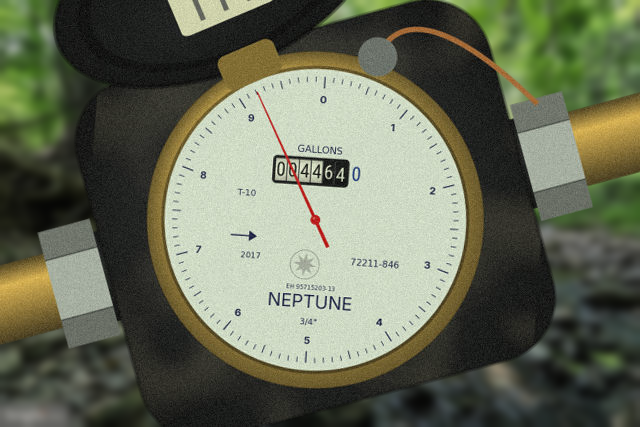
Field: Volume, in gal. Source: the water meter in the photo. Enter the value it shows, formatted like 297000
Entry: 44639.2
